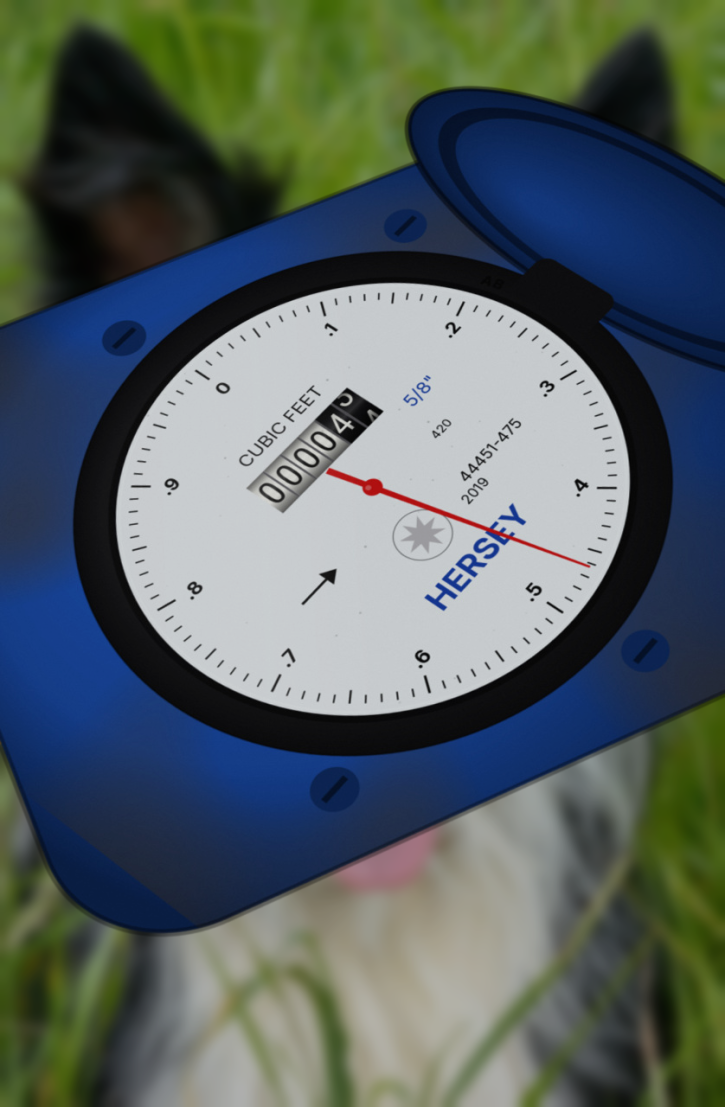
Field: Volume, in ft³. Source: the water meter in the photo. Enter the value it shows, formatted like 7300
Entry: 43.46
